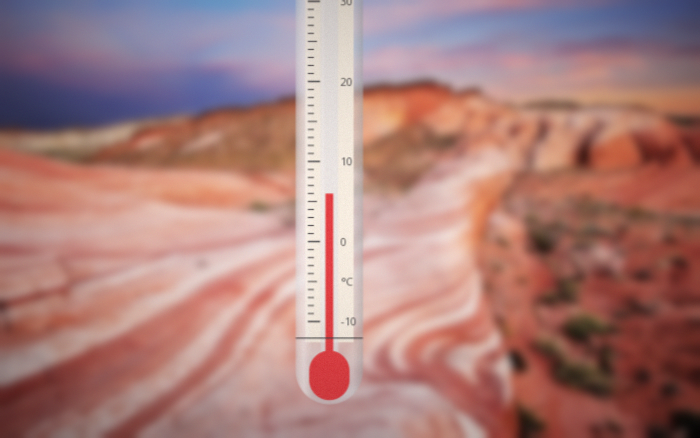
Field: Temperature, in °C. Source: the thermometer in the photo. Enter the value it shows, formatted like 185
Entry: 6
